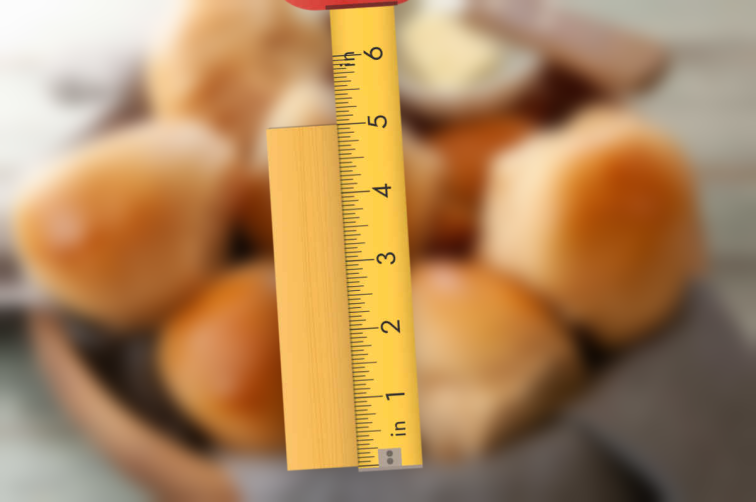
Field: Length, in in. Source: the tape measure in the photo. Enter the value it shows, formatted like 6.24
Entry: 5
